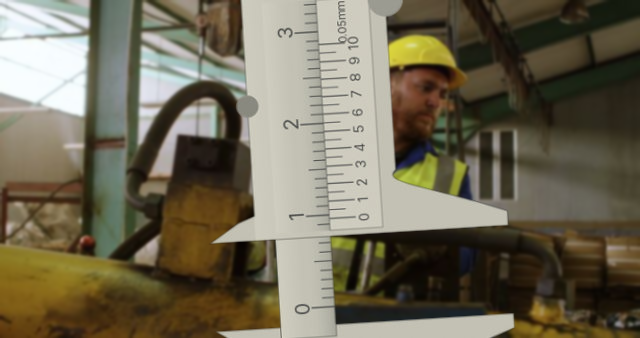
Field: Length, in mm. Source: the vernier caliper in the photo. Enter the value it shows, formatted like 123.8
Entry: 9.6
